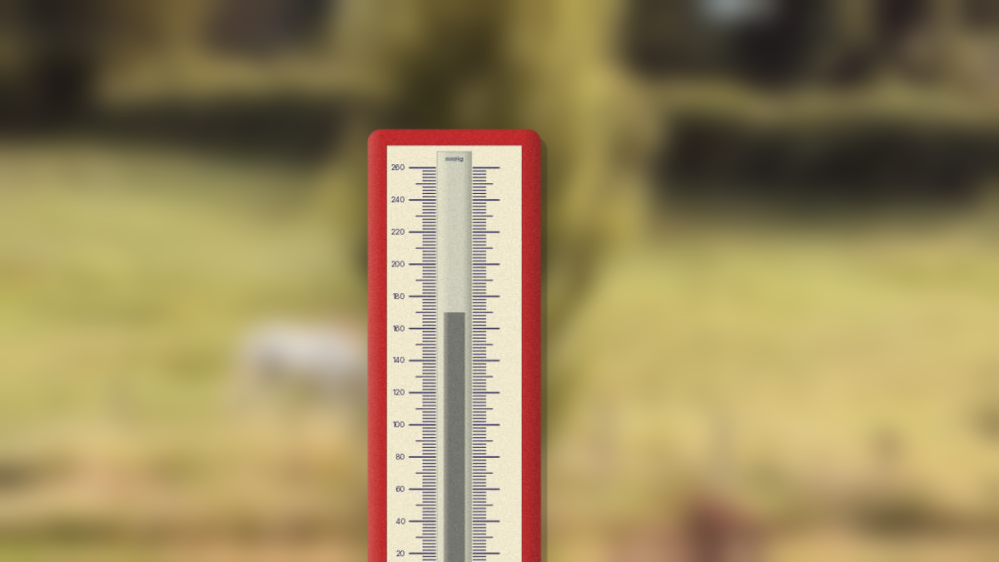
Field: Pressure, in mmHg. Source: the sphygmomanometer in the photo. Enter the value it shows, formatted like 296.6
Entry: 170
